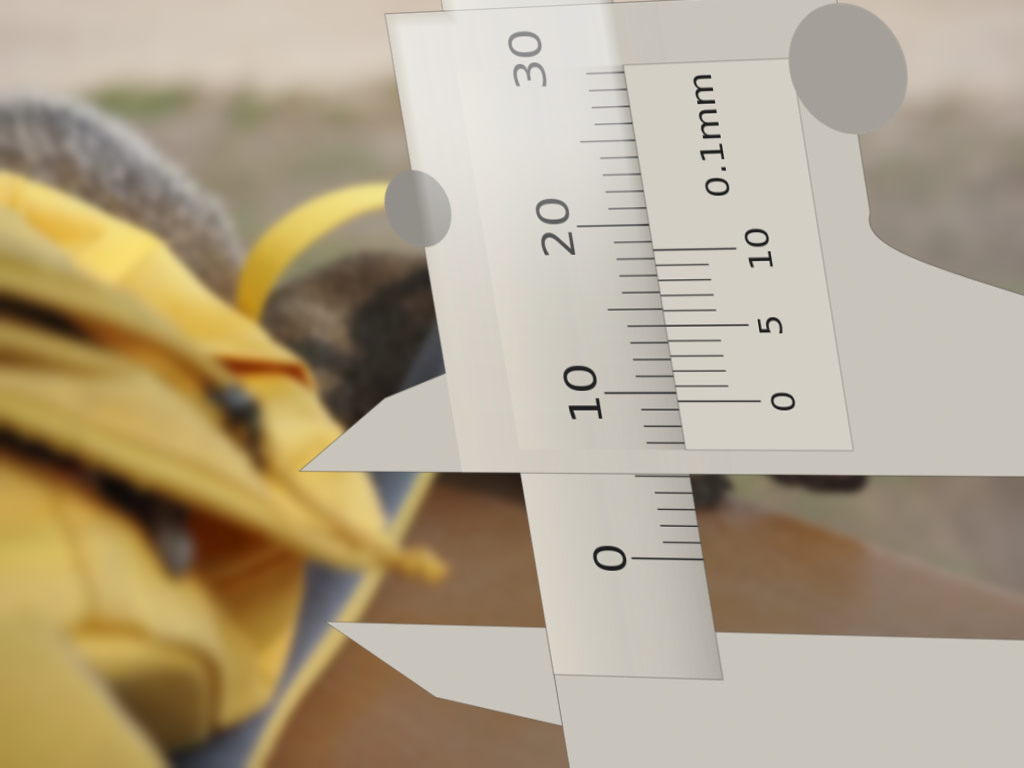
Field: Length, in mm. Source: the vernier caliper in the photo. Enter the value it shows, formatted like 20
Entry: 9.5
